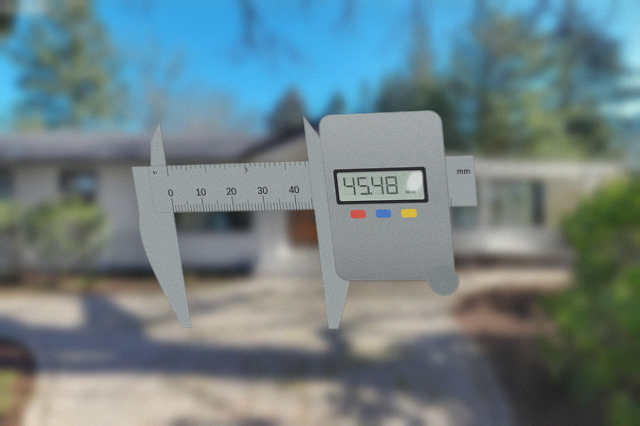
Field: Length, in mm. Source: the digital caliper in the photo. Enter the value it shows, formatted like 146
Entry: 45.48
